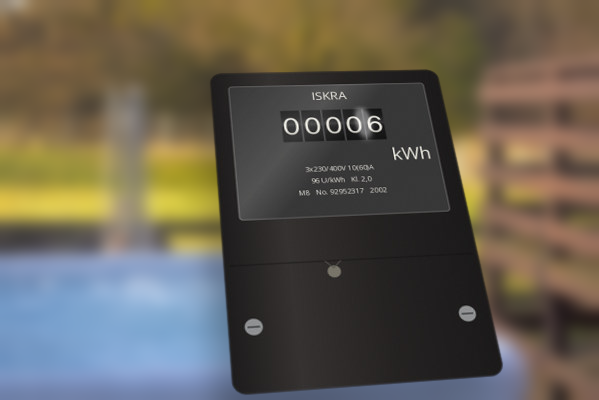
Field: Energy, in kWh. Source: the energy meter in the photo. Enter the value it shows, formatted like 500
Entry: 6
